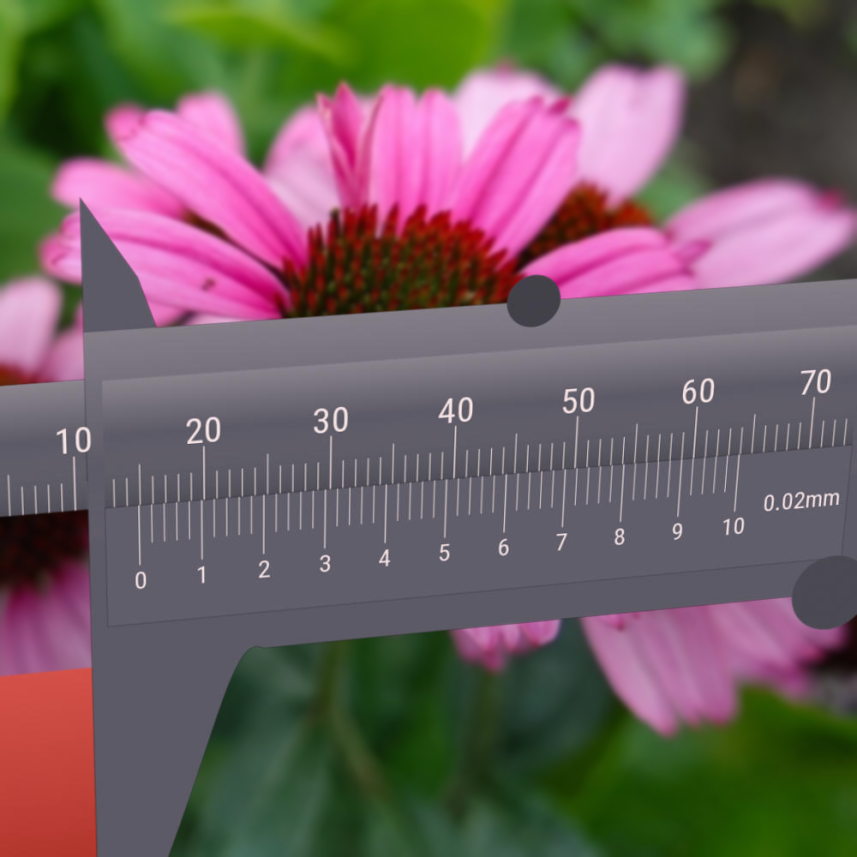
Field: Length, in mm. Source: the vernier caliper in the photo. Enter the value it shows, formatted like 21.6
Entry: 14.9
